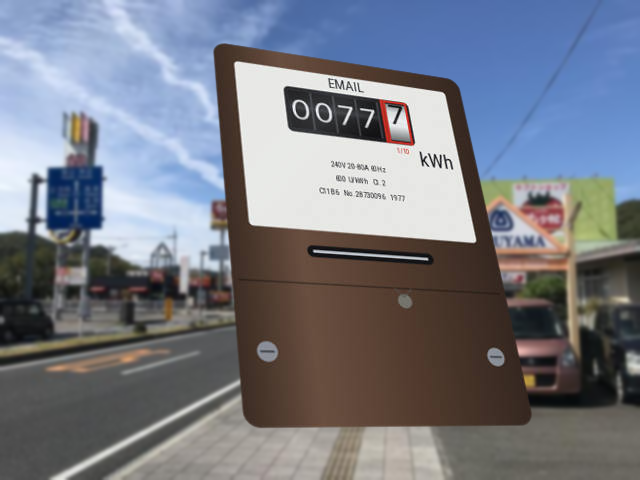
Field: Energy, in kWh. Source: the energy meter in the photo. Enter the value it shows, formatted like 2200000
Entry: 77.7
